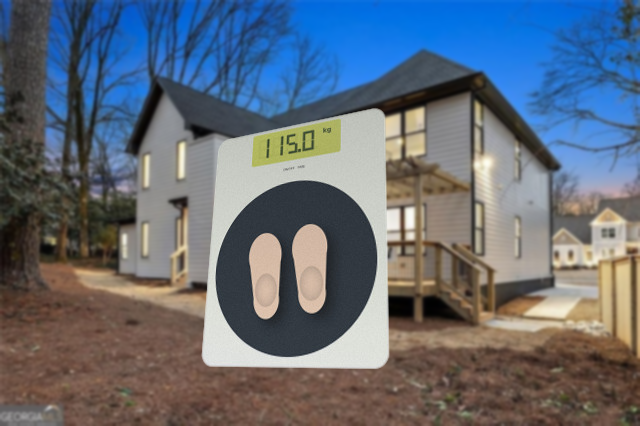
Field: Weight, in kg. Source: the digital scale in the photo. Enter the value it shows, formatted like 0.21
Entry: 115.0
